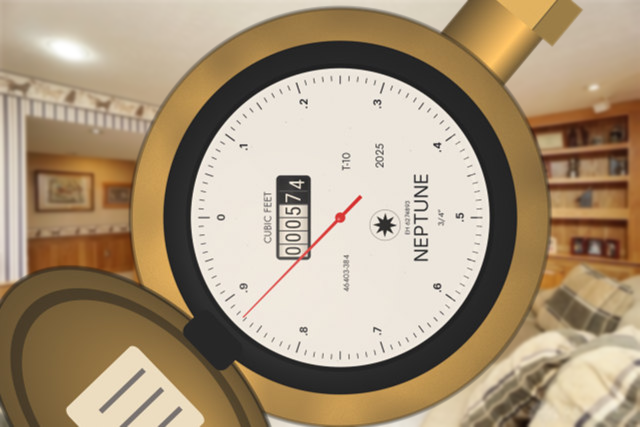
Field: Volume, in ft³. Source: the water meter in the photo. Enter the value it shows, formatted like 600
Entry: 573.87
